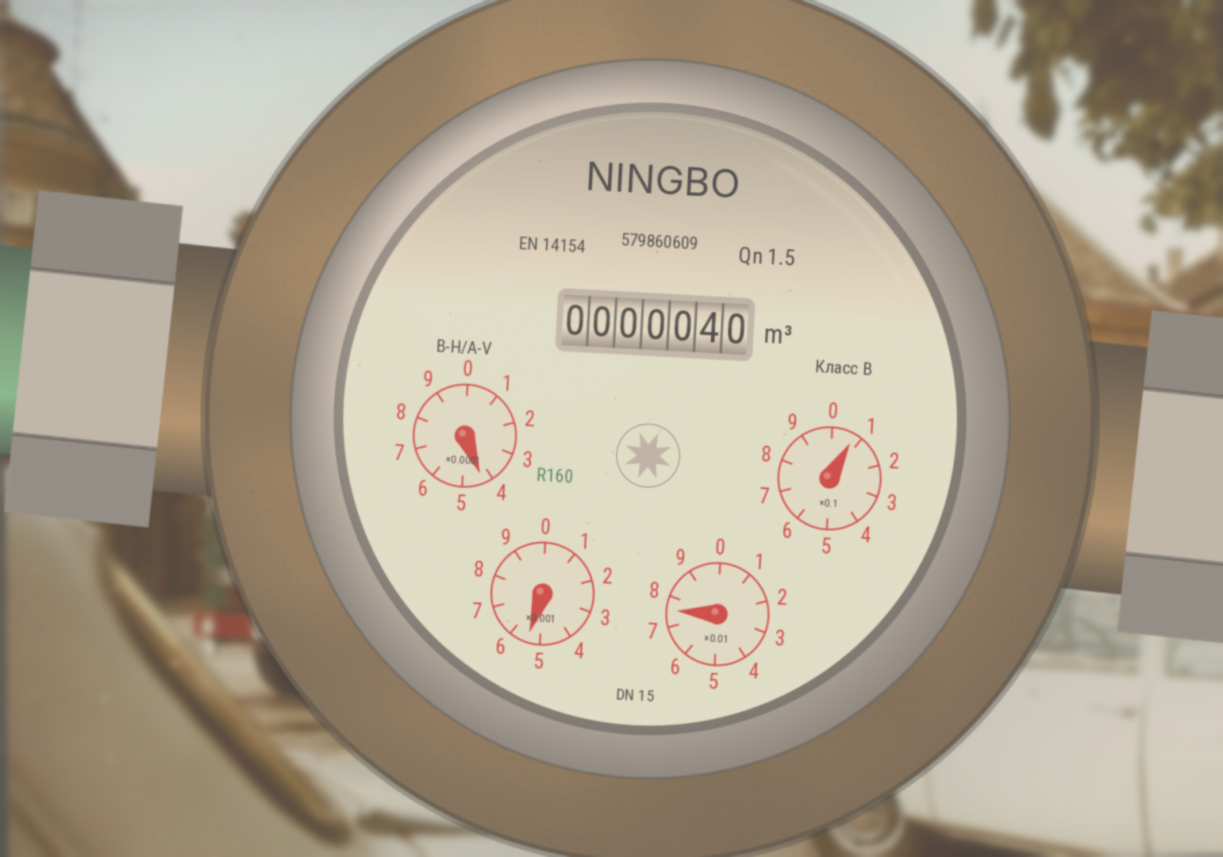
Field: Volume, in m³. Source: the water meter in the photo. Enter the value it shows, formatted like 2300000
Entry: 40.0754
